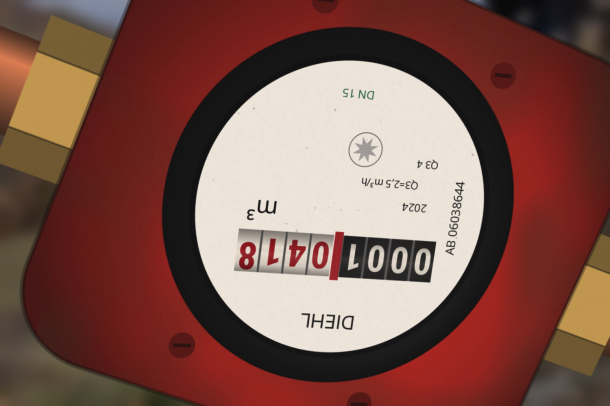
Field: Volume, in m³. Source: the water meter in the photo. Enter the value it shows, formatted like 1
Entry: 1.0418
